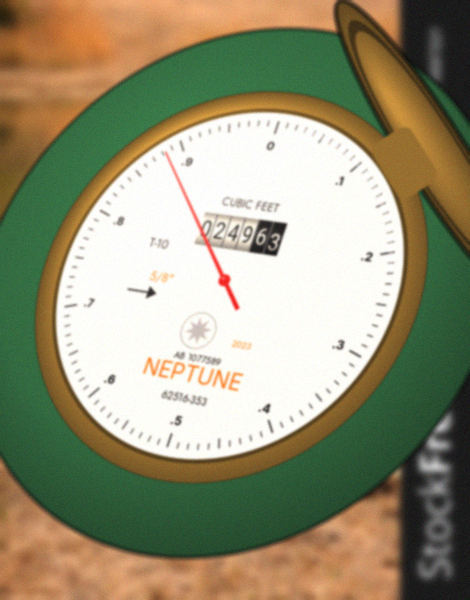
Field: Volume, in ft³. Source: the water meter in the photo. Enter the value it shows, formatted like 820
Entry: 24962.88
